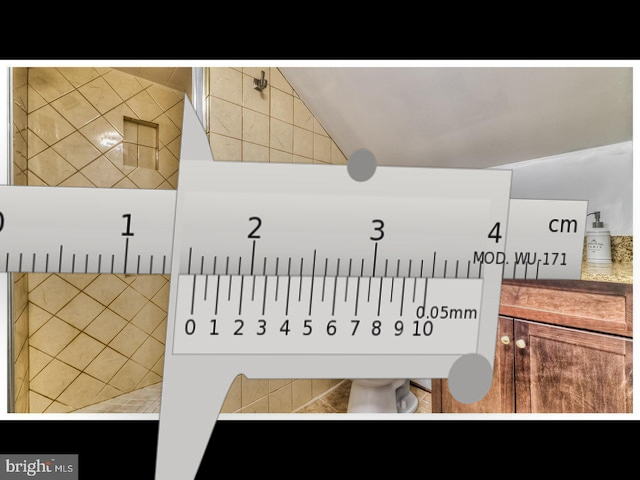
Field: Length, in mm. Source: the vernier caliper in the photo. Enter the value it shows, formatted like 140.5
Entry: 15.5
